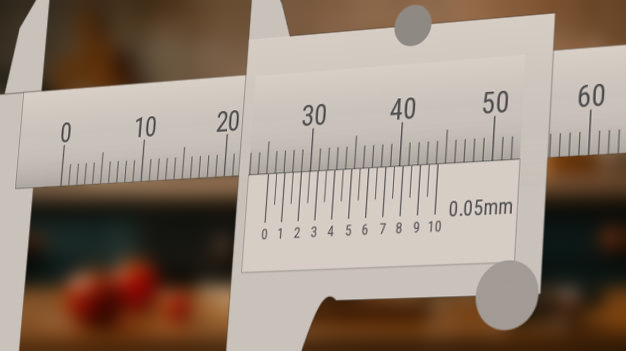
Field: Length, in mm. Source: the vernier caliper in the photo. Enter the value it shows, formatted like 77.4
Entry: 25.2
